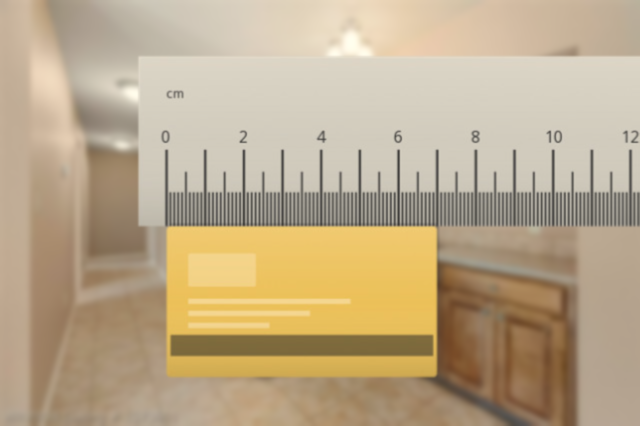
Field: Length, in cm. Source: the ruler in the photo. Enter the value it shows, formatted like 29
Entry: 7
